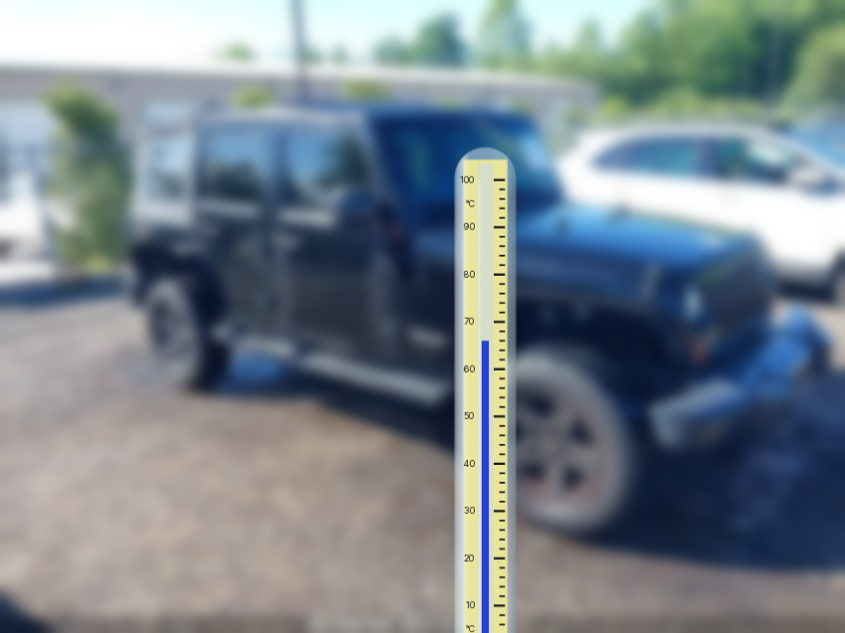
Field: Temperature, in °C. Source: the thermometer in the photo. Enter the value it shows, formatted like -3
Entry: 66
